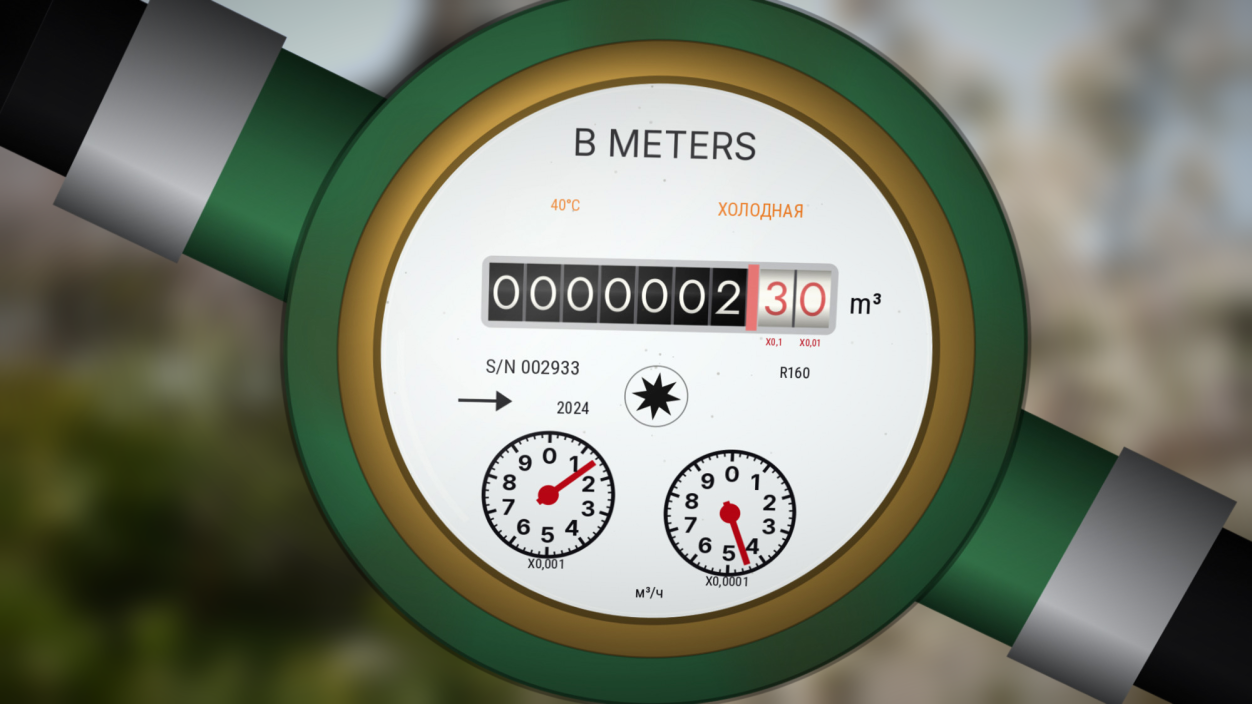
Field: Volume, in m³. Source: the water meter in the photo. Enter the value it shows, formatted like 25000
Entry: 2.3014
